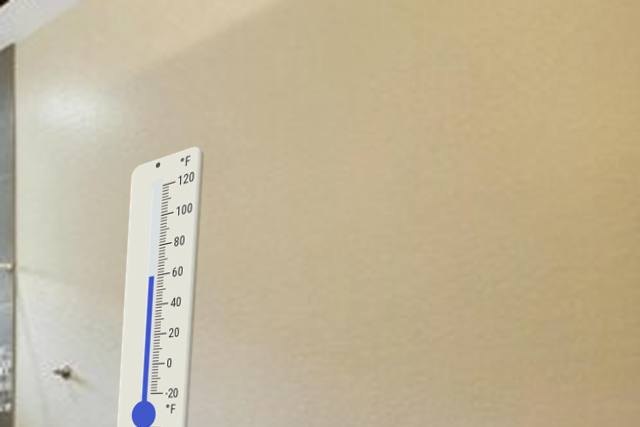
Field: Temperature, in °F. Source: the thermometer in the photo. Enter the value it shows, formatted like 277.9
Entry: 60
